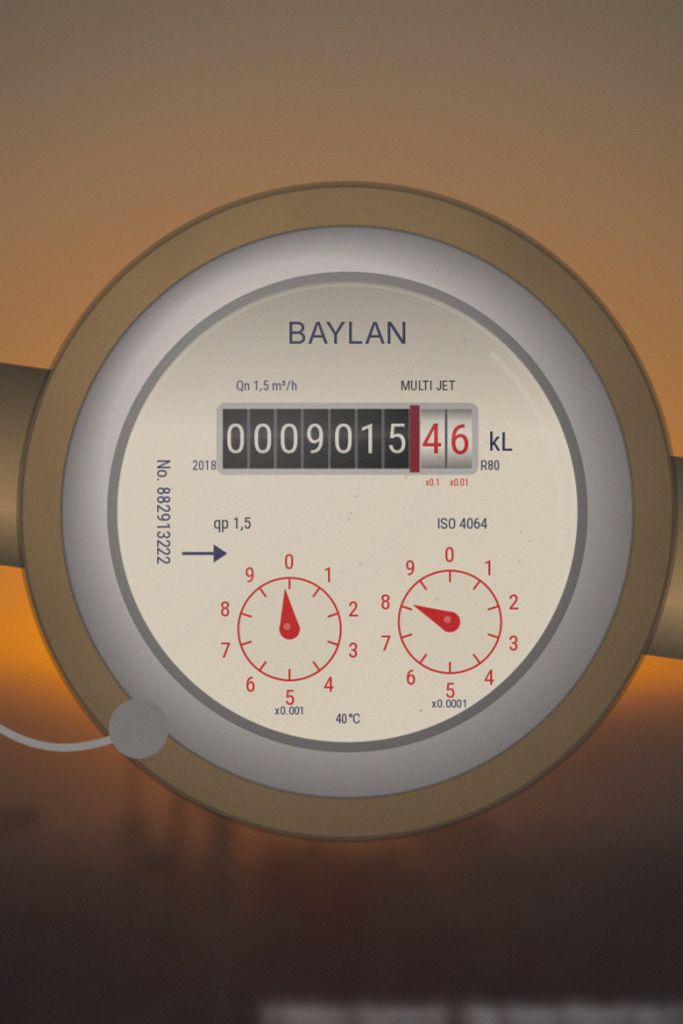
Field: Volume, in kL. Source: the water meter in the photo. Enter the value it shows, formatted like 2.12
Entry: 9015.4598
